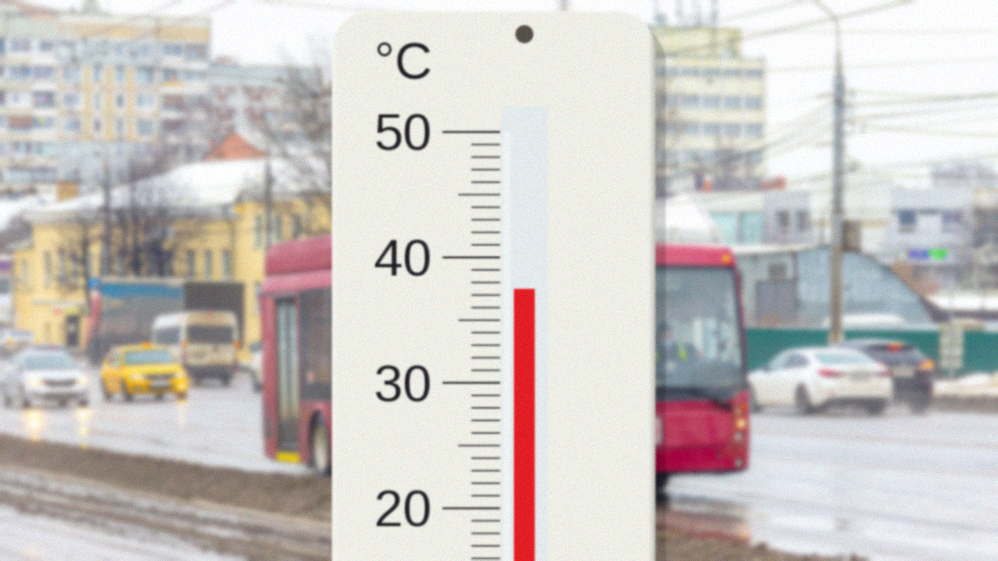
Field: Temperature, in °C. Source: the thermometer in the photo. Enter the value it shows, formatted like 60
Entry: 37.5
